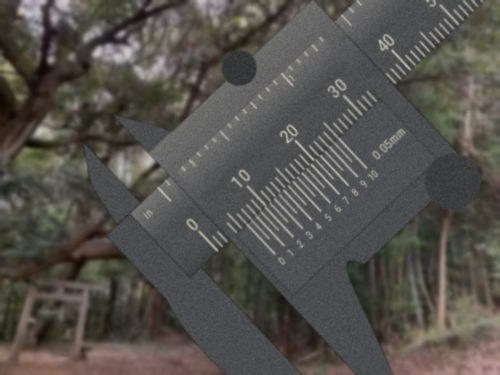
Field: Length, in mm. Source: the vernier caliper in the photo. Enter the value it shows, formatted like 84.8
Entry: 6.0
